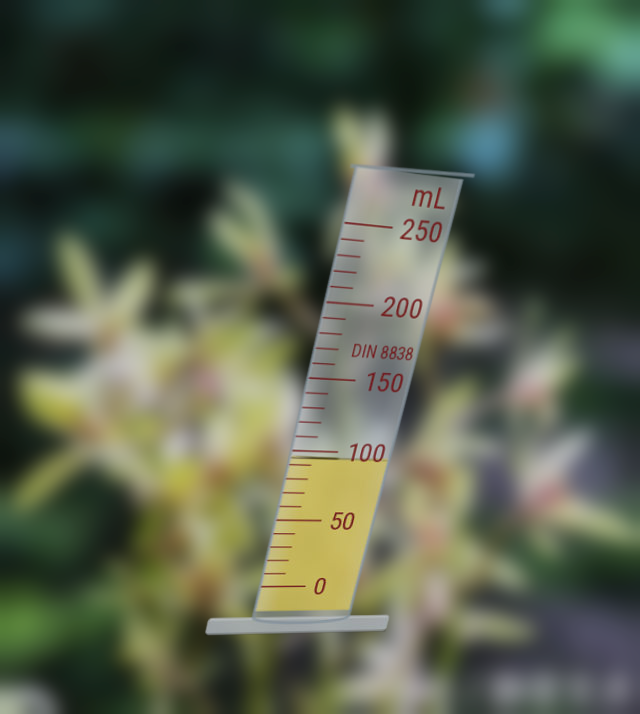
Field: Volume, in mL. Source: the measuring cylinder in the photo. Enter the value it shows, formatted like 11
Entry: 95
